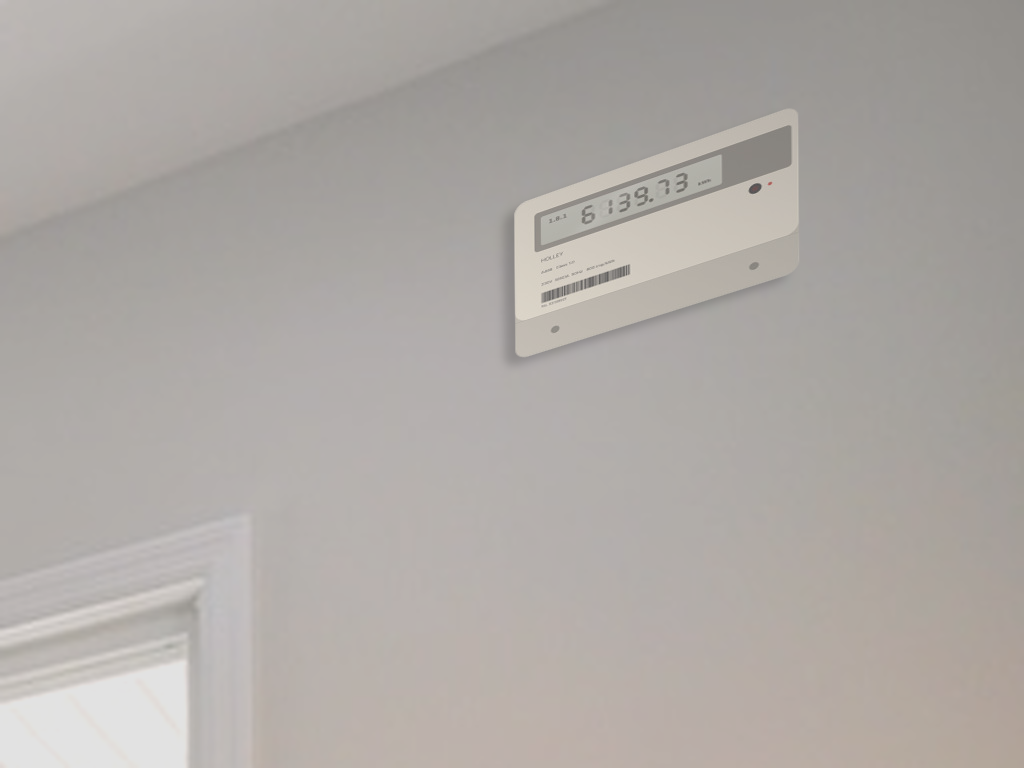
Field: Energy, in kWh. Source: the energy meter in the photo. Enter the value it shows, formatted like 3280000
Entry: 6139.73
